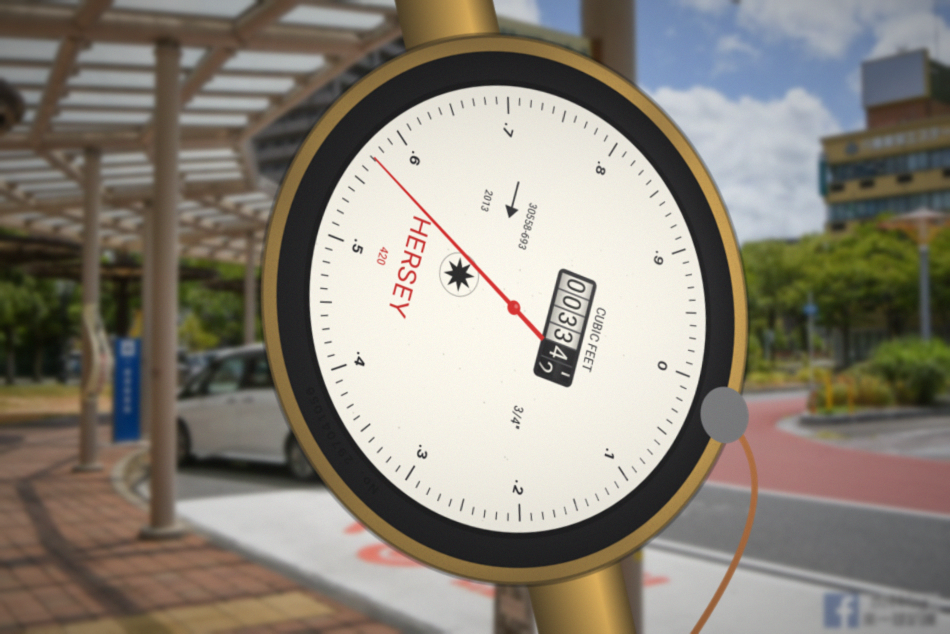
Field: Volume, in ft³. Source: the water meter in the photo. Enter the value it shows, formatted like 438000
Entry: 3341.57
